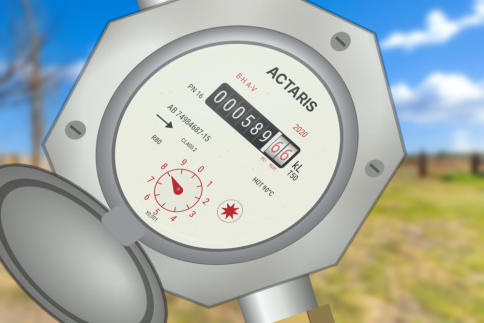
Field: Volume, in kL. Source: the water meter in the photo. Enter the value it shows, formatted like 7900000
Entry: 589.668
